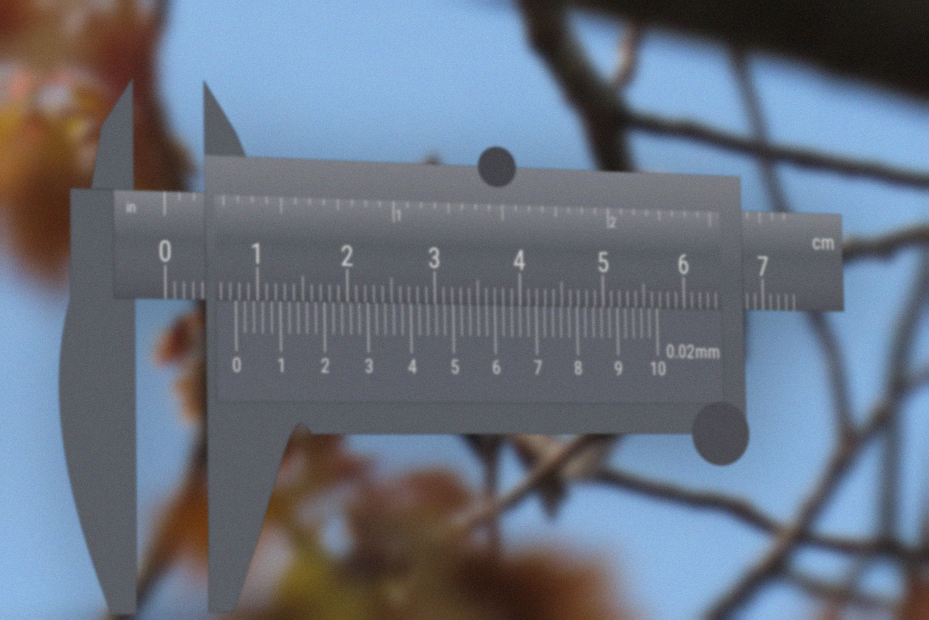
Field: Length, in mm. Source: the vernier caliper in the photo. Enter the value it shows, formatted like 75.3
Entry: 7.6
